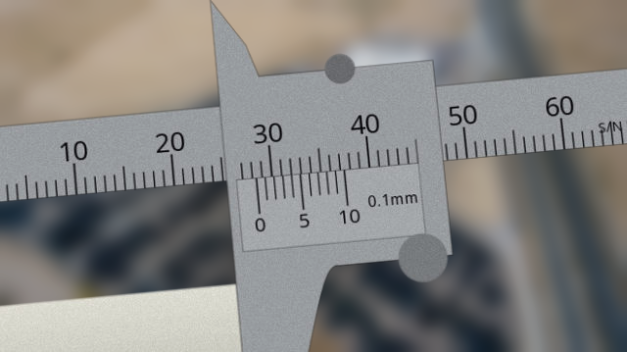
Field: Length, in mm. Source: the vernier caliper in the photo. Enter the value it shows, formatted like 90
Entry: 28.4
